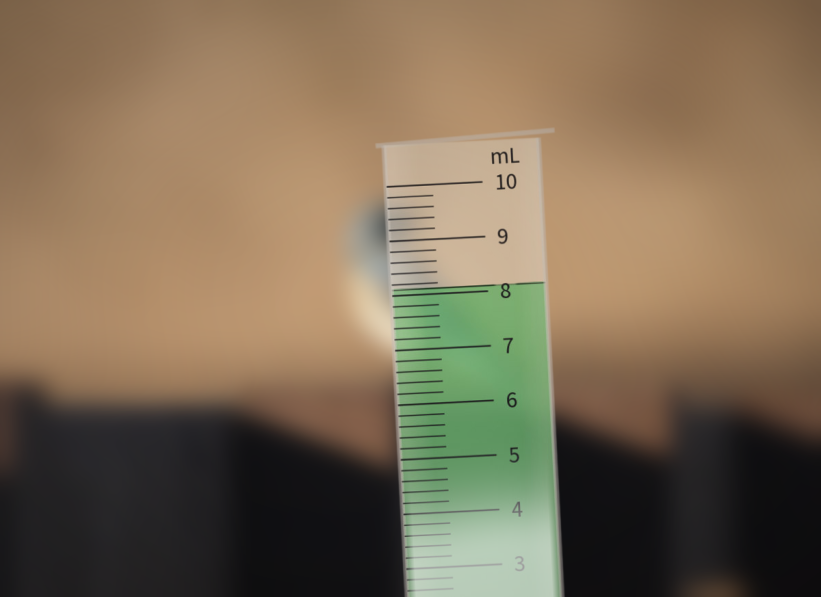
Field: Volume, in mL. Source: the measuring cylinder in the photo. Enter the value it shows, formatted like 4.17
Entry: 8.1
